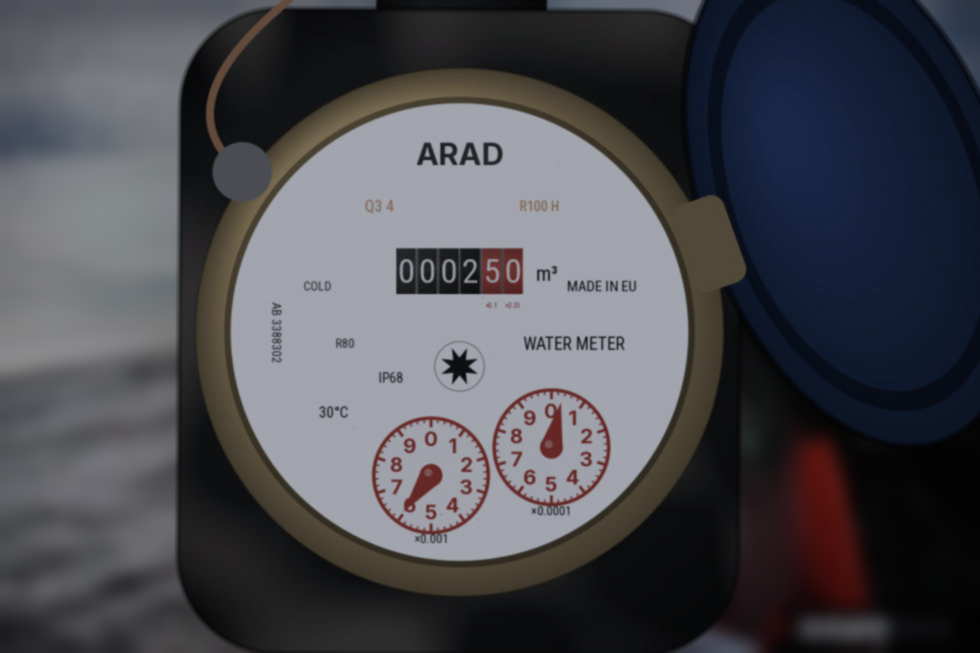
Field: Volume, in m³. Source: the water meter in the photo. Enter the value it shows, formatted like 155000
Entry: 2.5060
